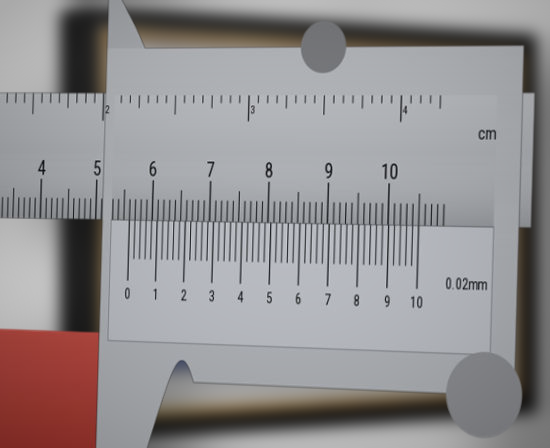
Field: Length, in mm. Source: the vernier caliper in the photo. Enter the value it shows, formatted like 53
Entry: 56.0
